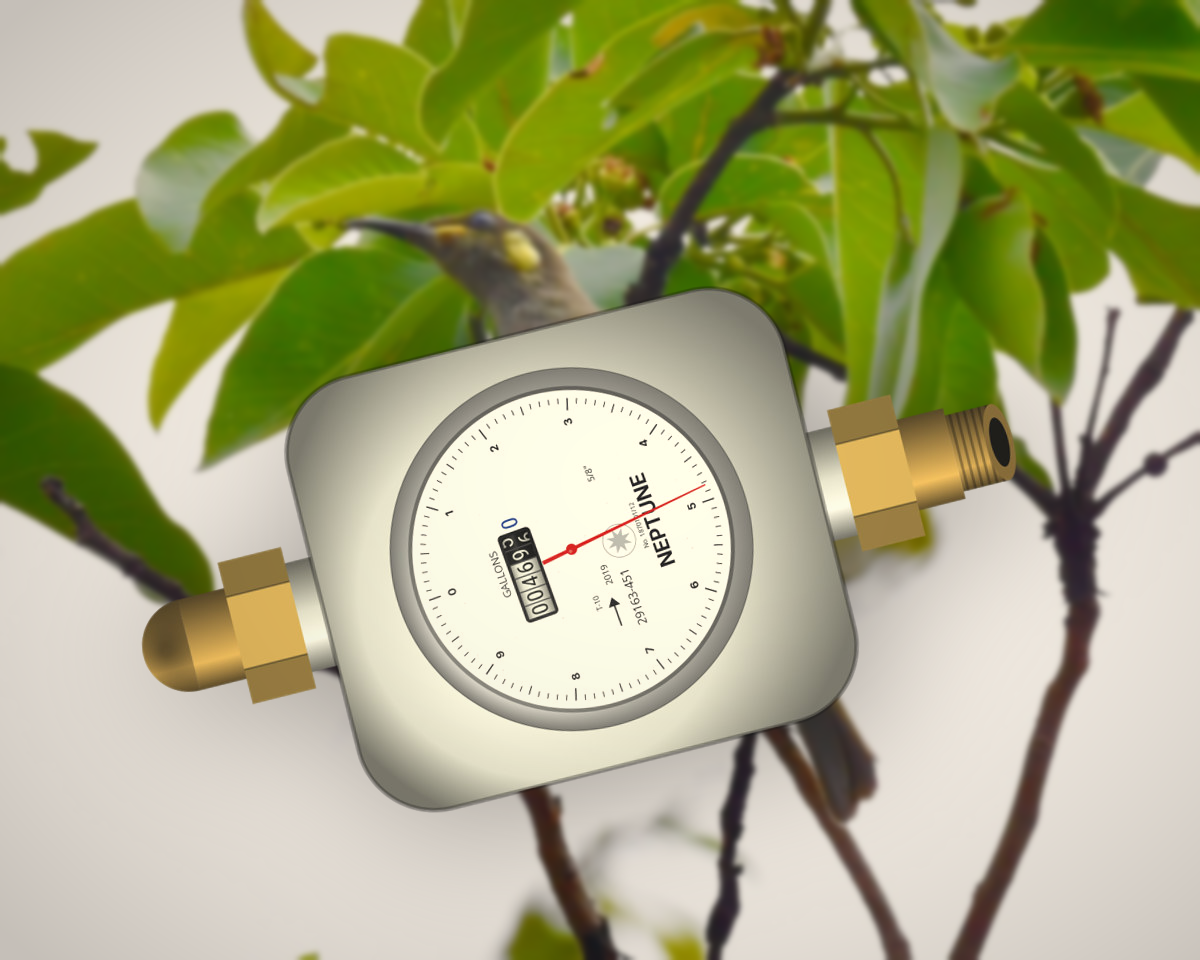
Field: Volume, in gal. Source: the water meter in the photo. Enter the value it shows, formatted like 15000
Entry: 46954.8
